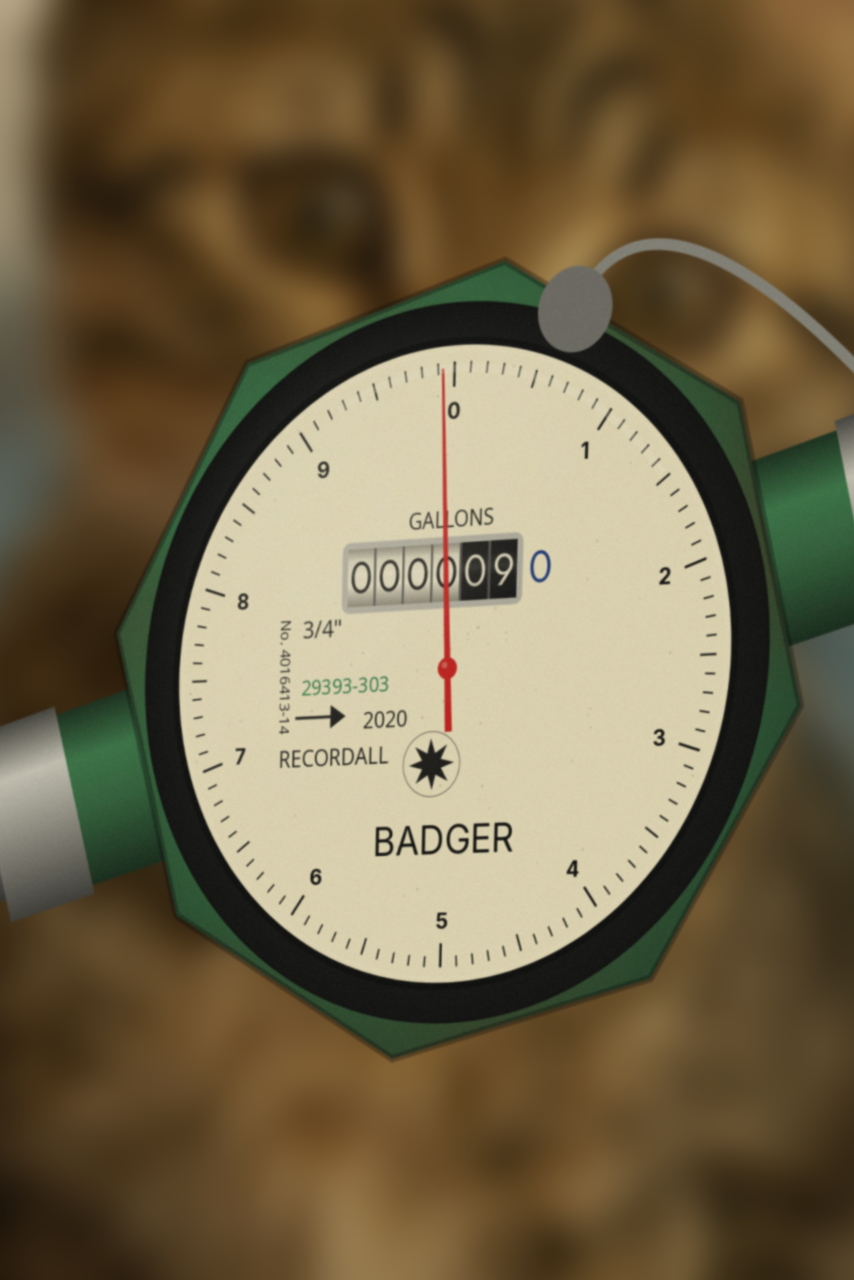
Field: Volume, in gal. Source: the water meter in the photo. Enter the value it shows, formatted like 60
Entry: 89.9
